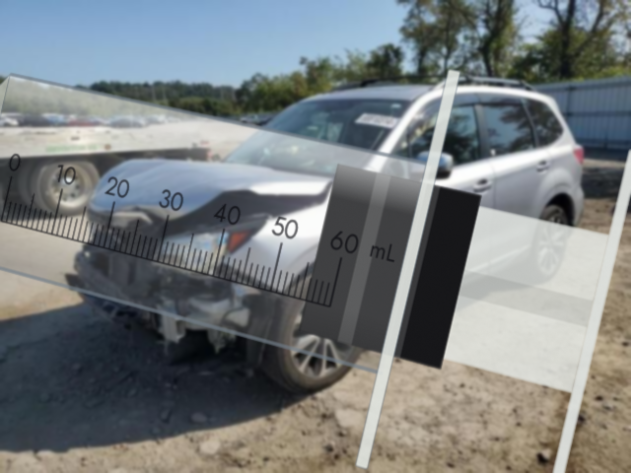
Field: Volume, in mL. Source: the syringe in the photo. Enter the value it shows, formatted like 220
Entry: 56
